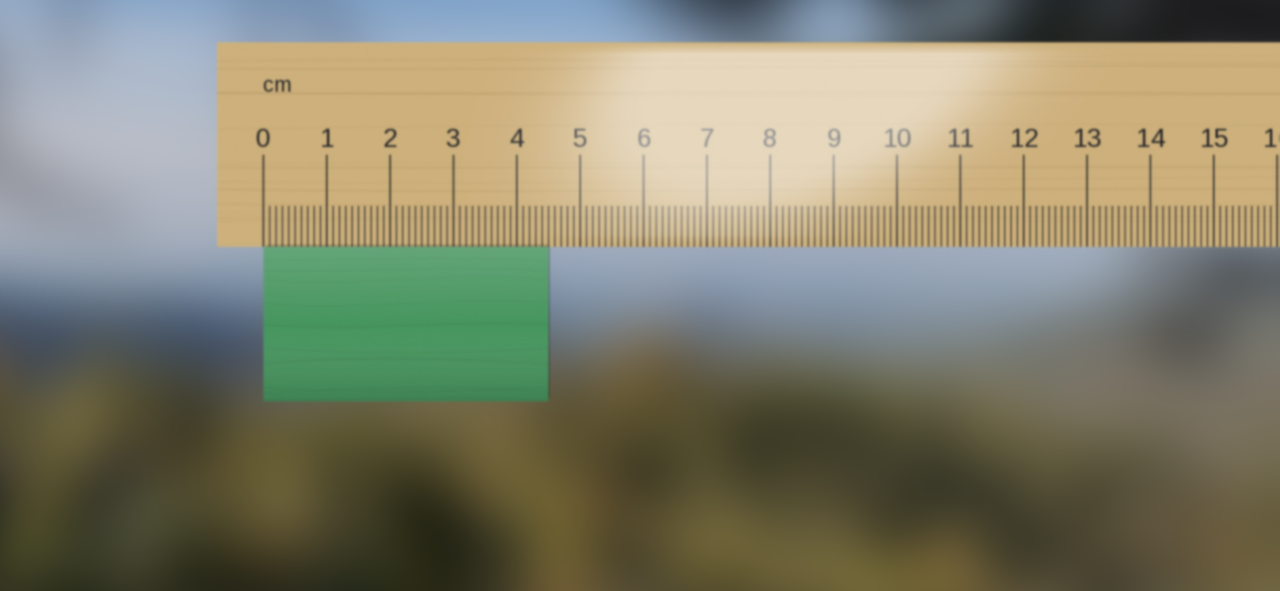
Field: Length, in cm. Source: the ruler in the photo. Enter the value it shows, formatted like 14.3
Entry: 4.5
